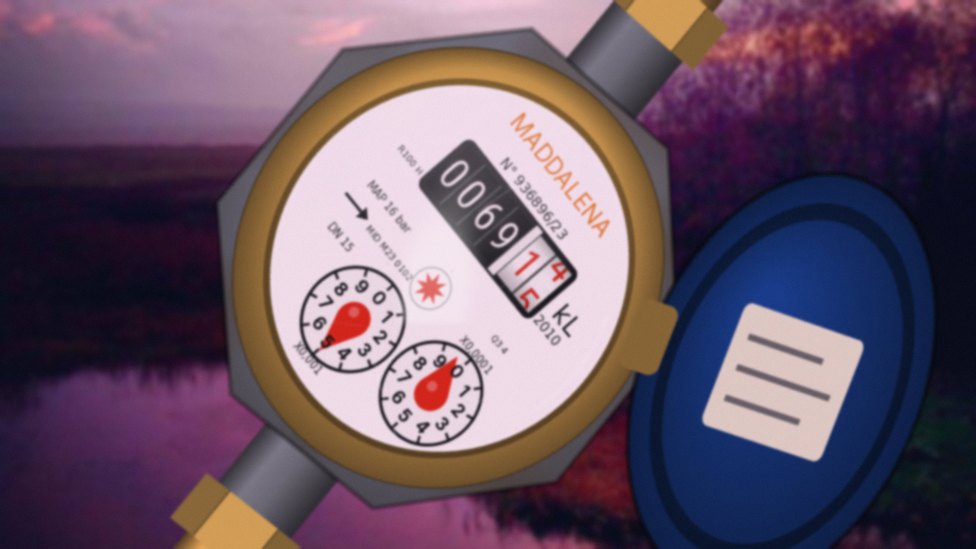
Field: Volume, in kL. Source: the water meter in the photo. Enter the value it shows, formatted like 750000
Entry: 69.1449
